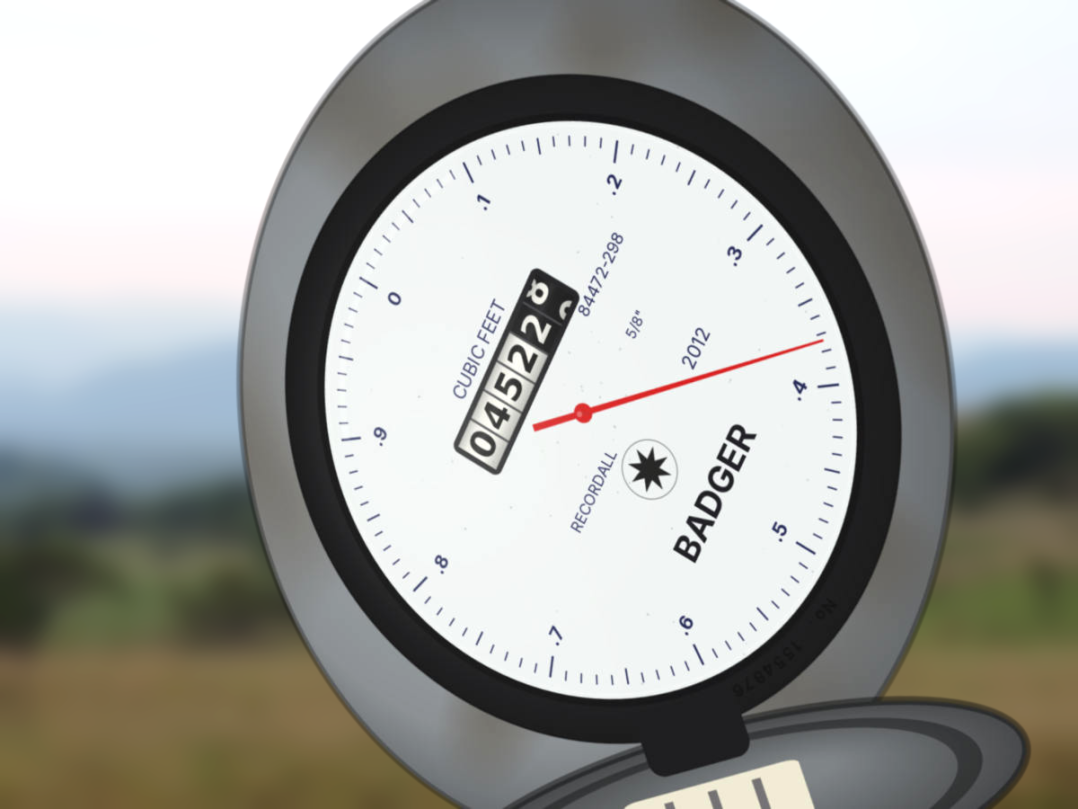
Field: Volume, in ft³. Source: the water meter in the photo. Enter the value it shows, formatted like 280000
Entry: 45228.37
